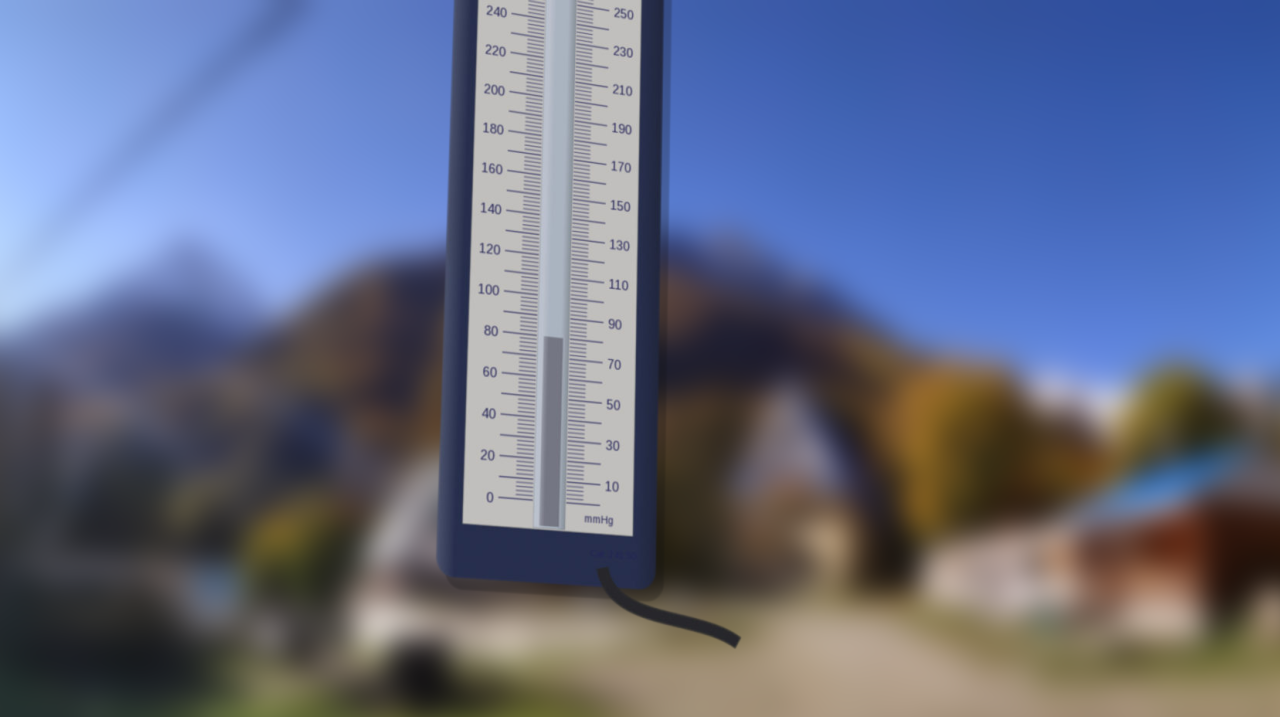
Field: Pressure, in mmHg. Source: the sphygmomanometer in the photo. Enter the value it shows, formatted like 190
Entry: 80
